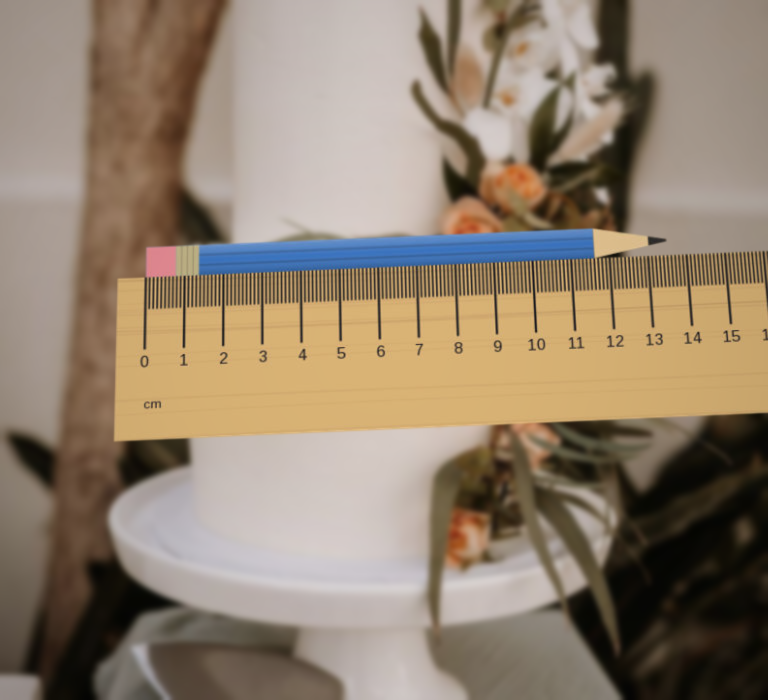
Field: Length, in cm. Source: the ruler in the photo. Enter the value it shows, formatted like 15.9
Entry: 13.5
